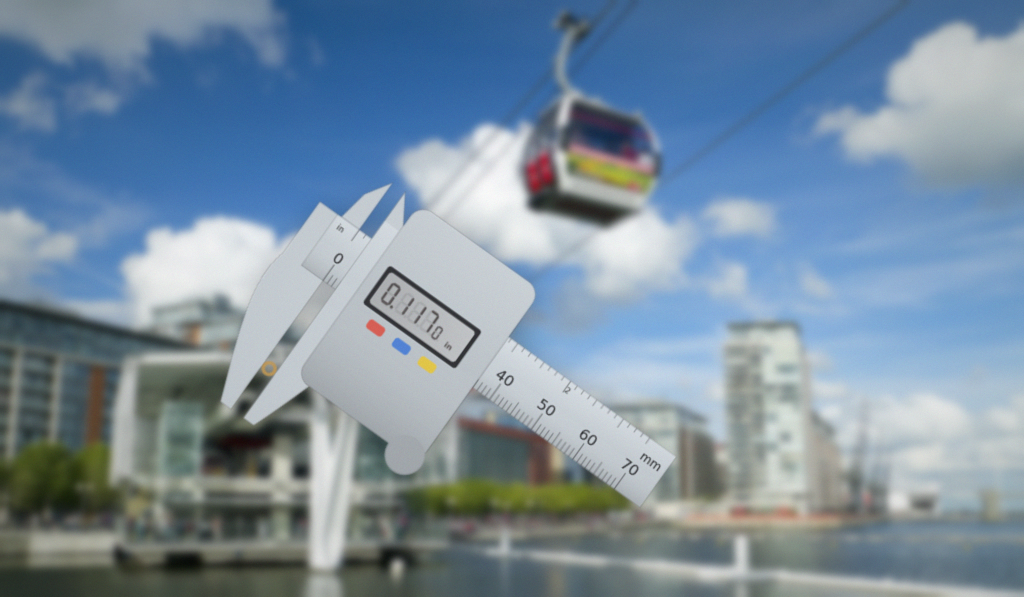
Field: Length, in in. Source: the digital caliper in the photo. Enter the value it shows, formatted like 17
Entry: 0.1170
